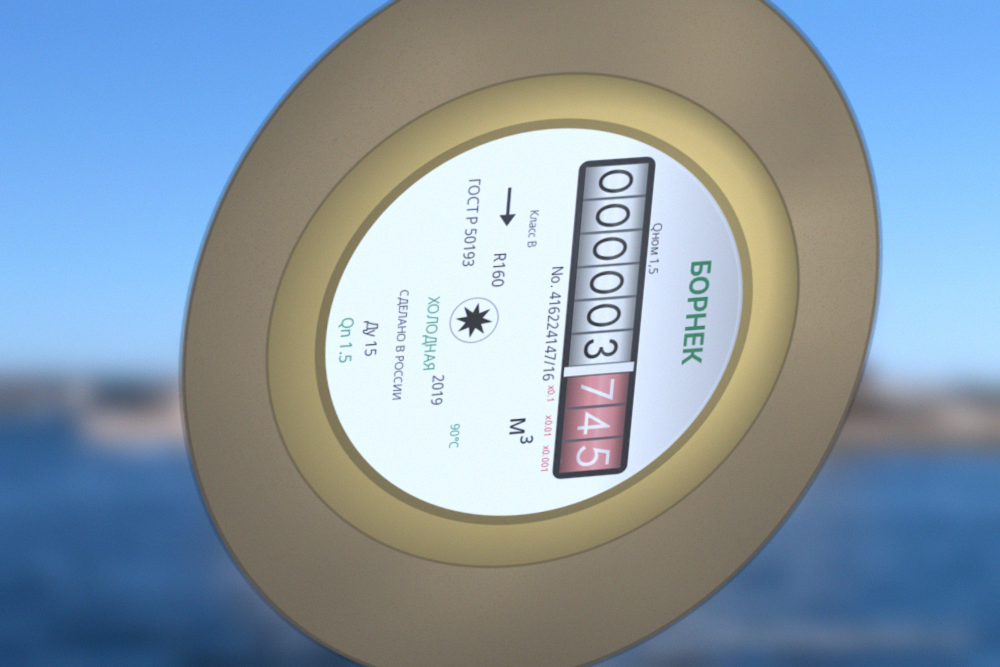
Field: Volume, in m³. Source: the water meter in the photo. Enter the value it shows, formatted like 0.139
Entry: 3.745
